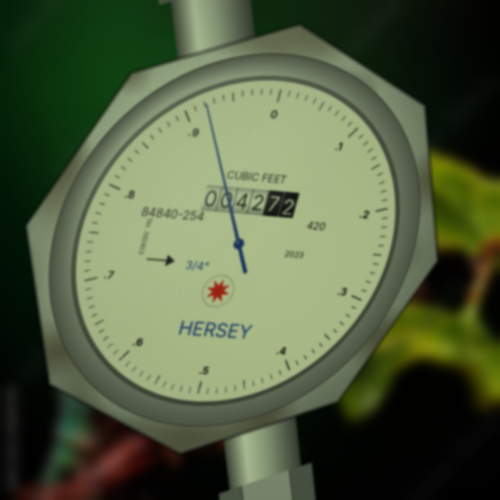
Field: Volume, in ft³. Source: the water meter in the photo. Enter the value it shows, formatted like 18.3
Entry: 4271.92
